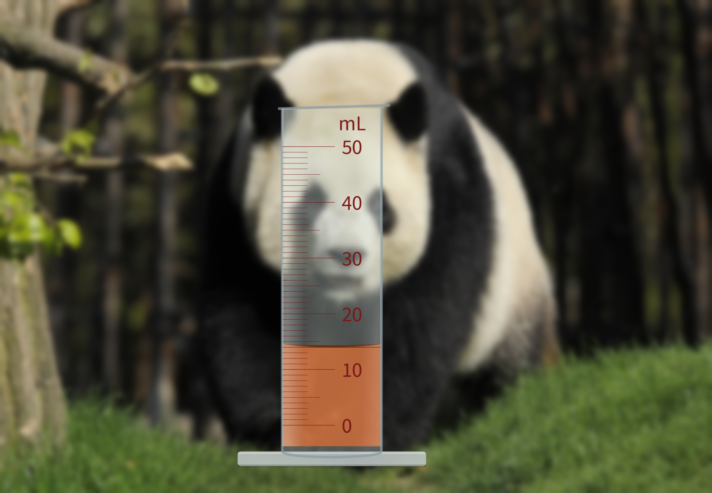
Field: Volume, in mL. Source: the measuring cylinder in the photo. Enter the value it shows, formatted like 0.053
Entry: 14
